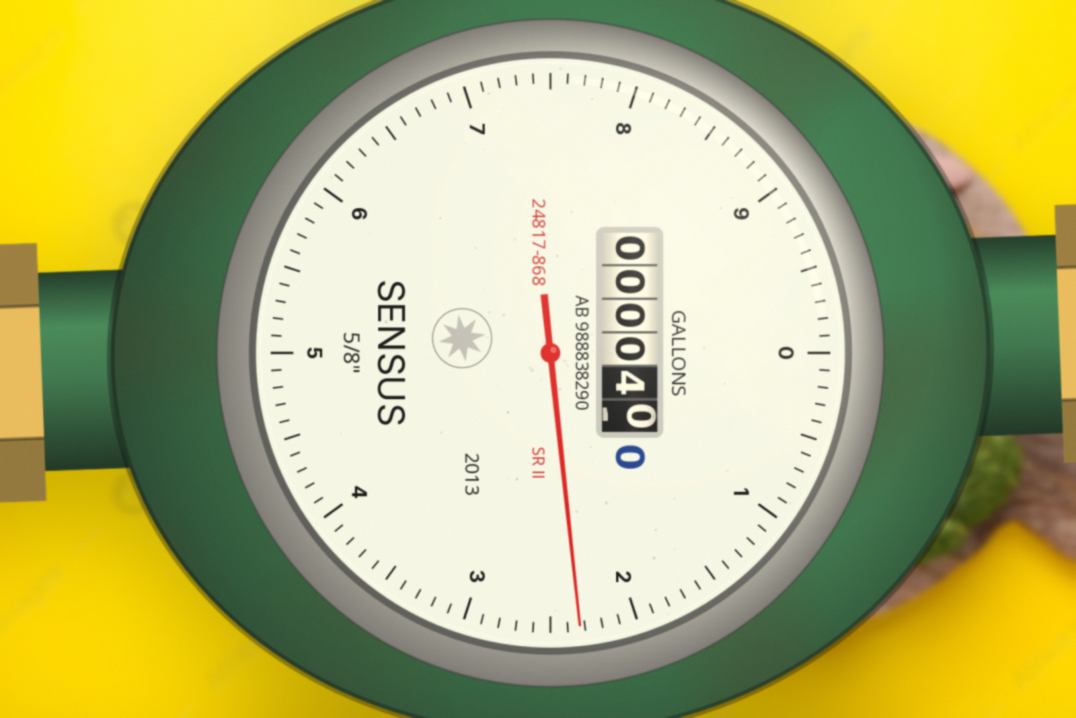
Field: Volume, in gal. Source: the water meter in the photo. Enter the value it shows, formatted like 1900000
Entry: 402.3
